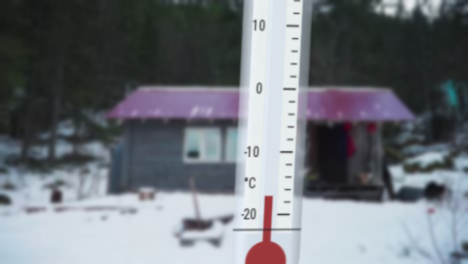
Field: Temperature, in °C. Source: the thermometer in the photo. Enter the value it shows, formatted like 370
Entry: -17
